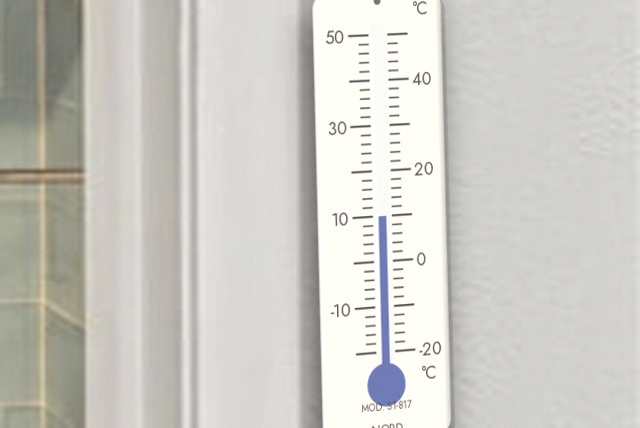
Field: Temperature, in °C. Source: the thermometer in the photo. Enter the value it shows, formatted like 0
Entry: 10
